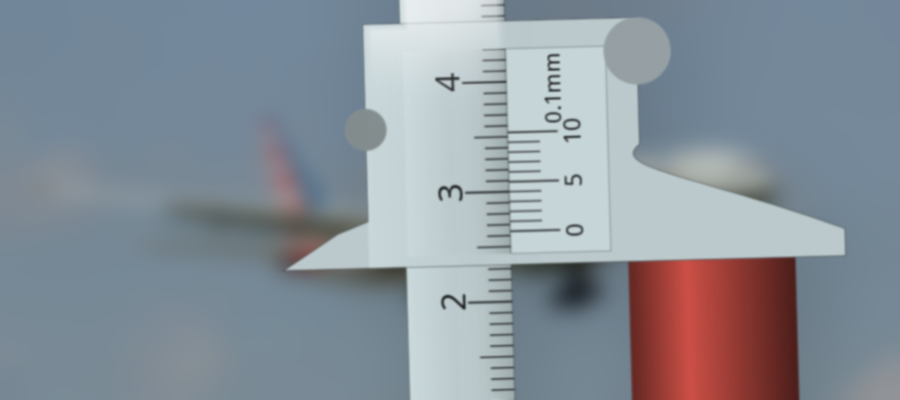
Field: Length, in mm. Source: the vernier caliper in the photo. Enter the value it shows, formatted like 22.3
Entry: 26.4
